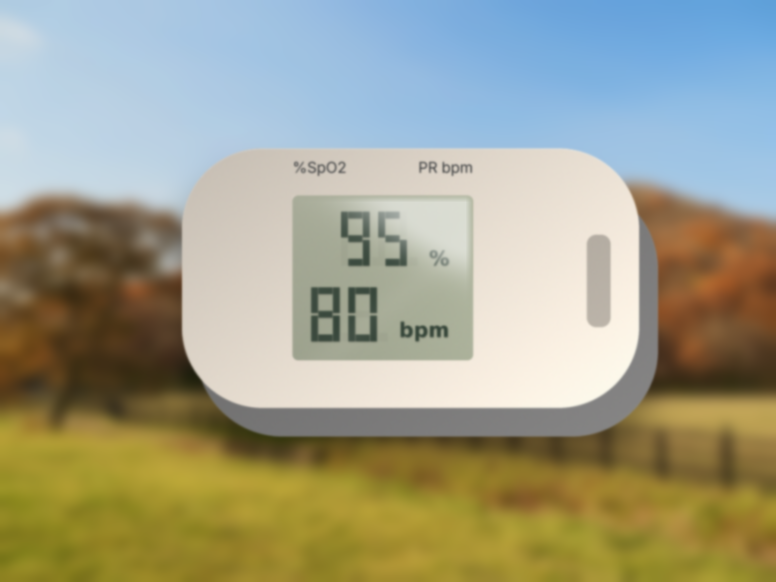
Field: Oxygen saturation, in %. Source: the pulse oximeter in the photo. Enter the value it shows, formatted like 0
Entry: 95
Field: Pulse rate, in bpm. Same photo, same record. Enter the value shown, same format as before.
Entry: 80
